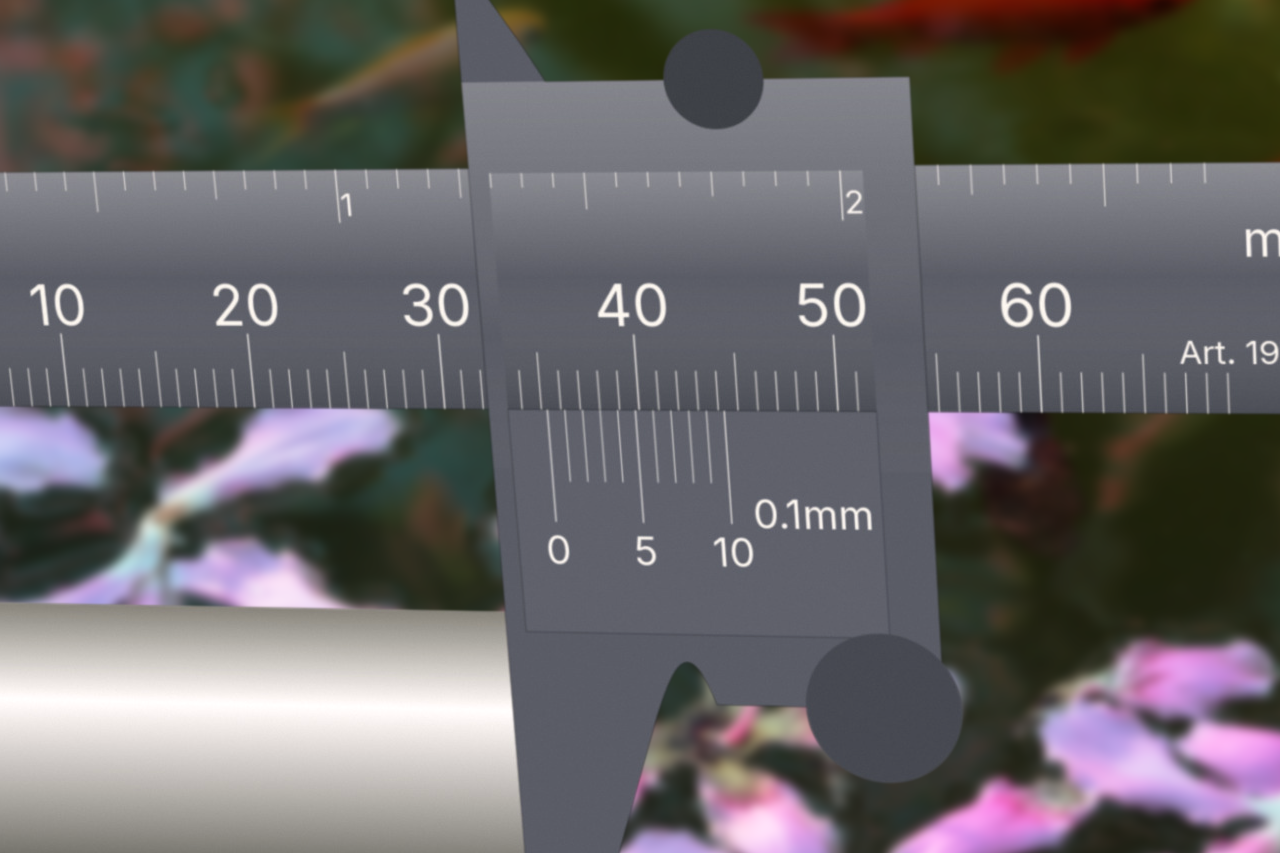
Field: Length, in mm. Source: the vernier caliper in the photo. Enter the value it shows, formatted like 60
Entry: 35.3
